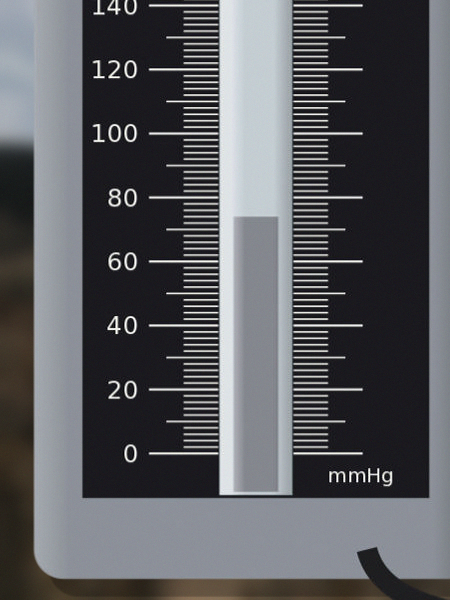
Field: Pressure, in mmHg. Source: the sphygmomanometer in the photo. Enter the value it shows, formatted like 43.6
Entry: 74
